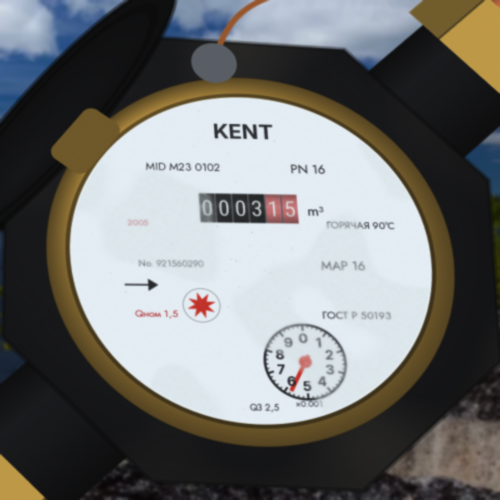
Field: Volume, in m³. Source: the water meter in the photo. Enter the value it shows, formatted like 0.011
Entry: 3.155
